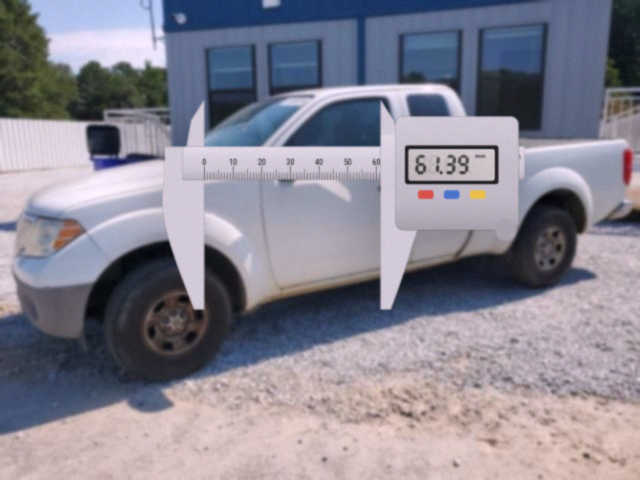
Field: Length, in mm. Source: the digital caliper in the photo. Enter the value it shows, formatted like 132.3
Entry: 61.39
